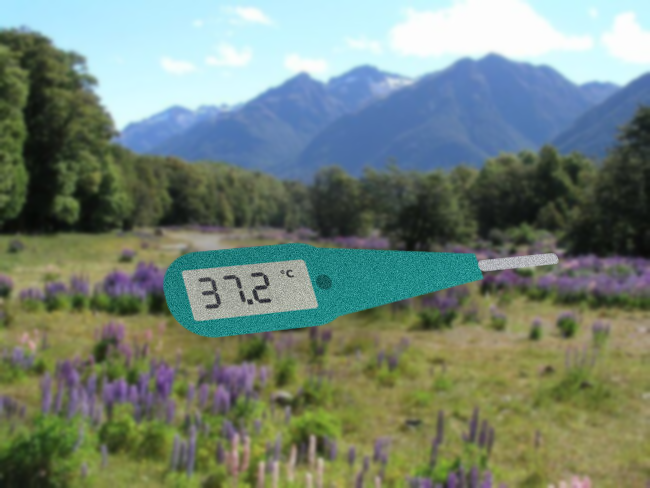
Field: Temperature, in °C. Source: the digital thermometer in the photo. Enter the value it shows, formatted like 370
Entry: 37.2
